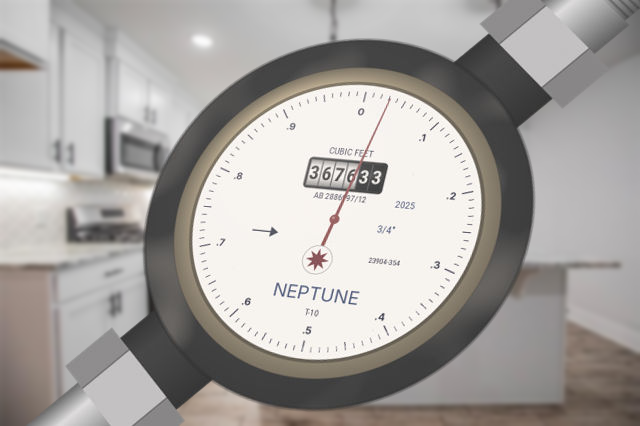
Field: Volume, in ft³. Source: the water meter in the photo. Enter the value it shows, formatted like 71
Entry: 367633.03
